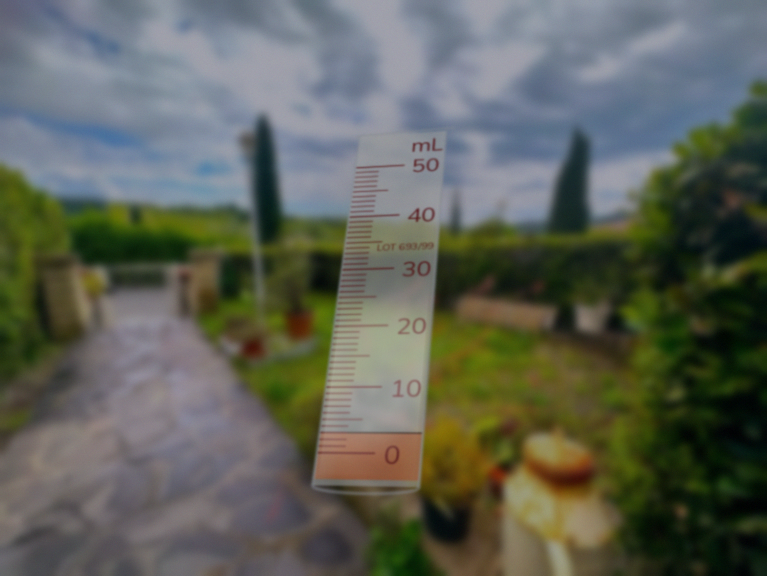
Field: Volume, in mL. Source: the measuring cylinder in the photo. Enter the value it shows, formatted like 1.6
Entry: 3
